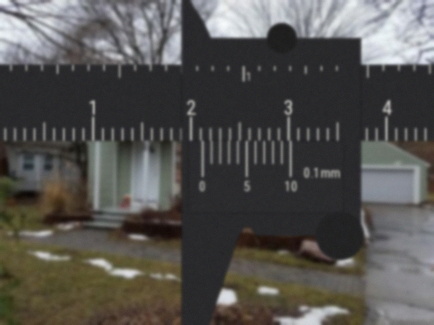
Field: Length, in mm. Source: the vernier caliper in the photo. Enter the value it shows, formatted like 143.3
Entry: 21.2
